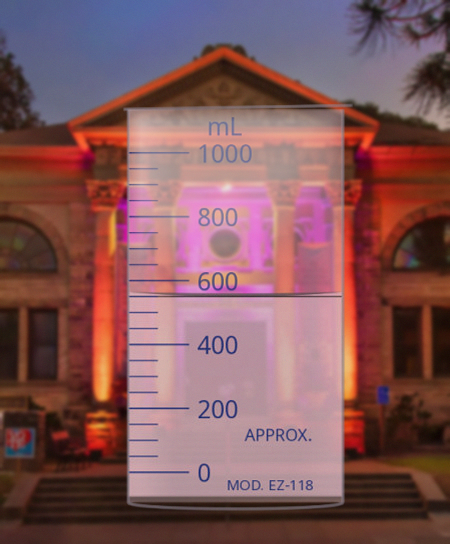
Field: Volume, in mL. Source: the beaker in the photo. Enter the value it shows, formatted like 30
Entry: 550
